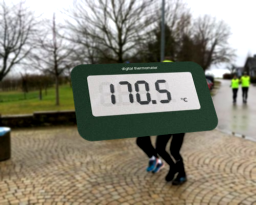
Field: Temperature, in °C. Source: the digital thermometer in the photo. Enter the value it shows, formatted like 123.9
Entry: 170.5
